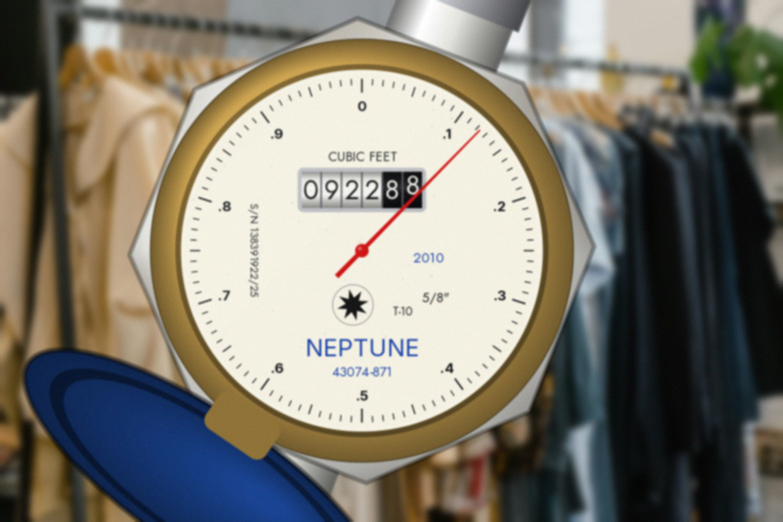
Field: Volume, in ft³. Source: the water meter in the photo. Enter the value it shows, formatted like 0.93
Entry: 92288.12
